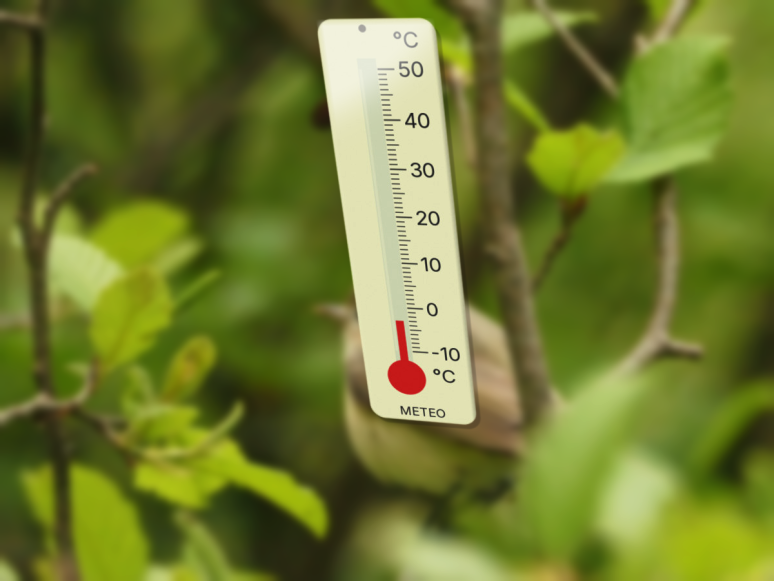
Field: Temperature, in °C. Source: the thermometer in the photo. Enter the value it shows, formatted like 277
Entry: -3
